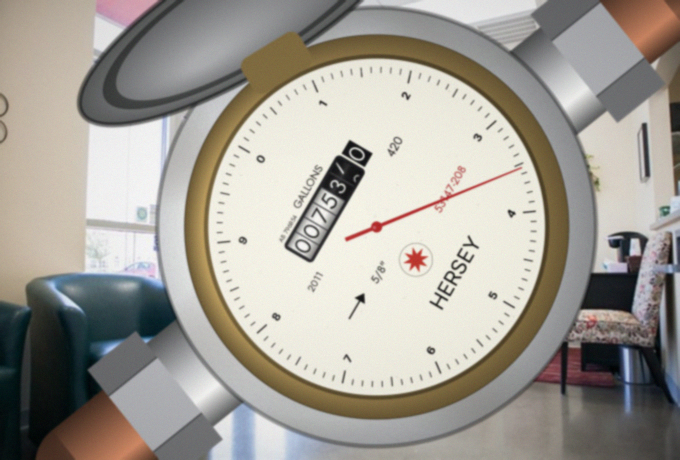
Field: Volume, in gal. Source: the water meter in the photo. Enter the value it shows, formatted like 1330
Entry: 75373.5
